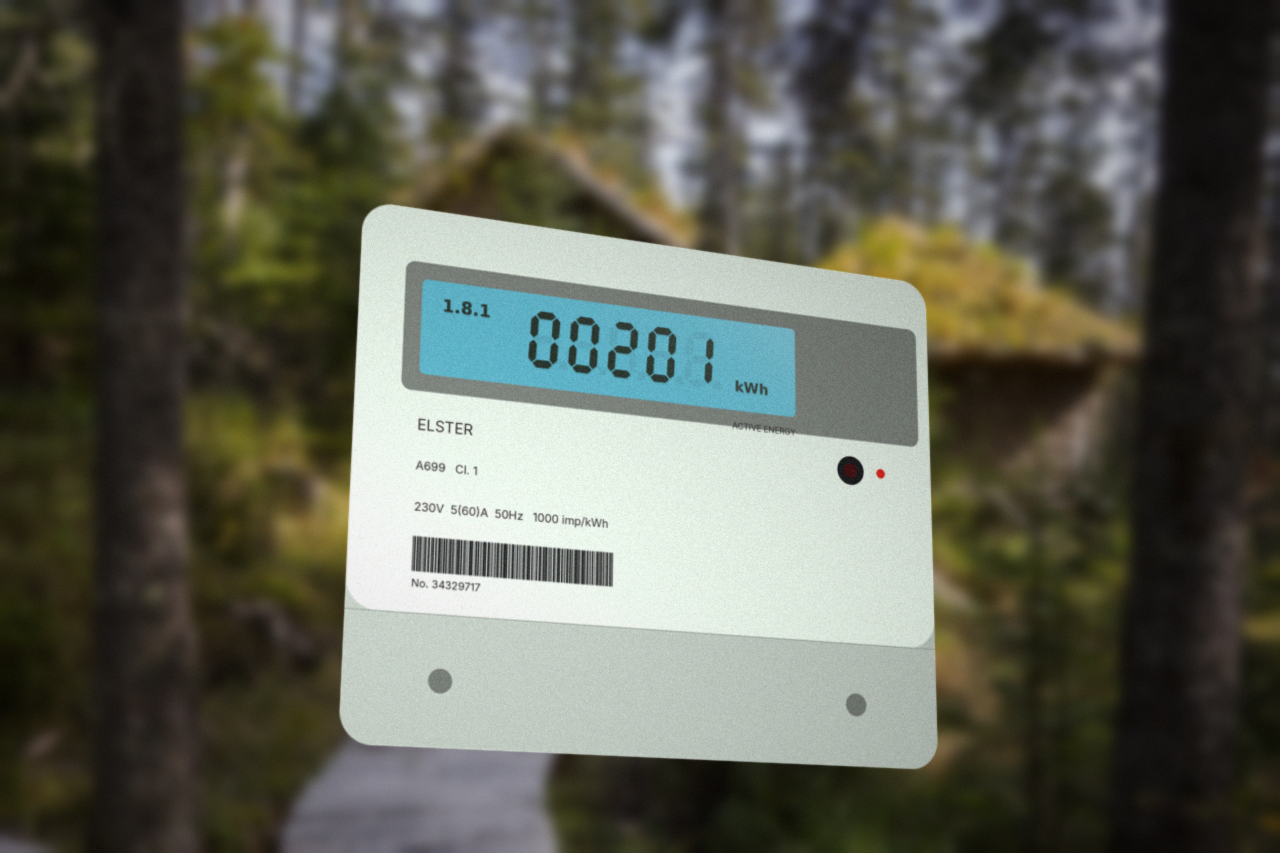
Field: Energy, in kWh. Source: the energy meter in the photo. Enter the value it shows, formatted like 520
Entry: 201
